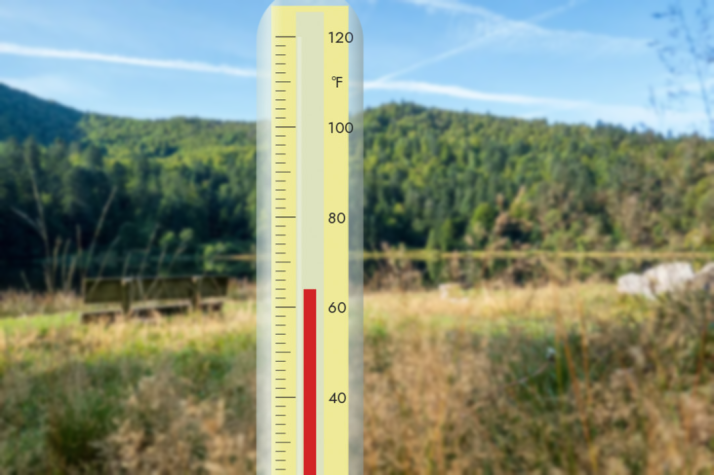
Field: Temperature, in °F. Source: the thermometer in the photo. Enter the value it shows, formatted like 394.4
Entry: 64
